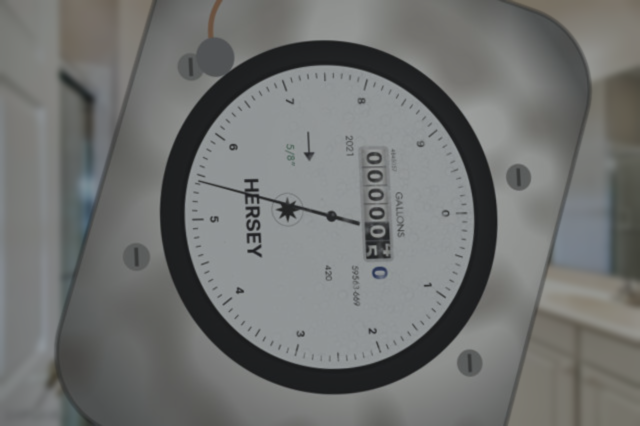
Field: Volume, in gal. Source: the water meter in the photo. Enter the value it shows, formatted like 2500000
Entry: 45.4
